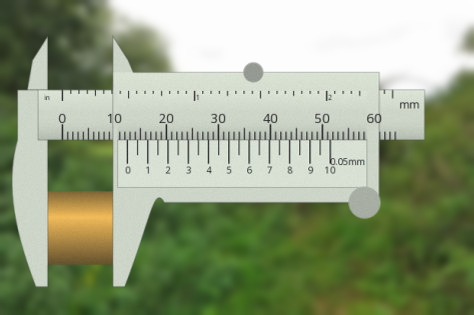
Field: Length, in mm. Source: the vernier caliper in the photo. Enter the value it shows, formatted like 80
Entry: 12.5
